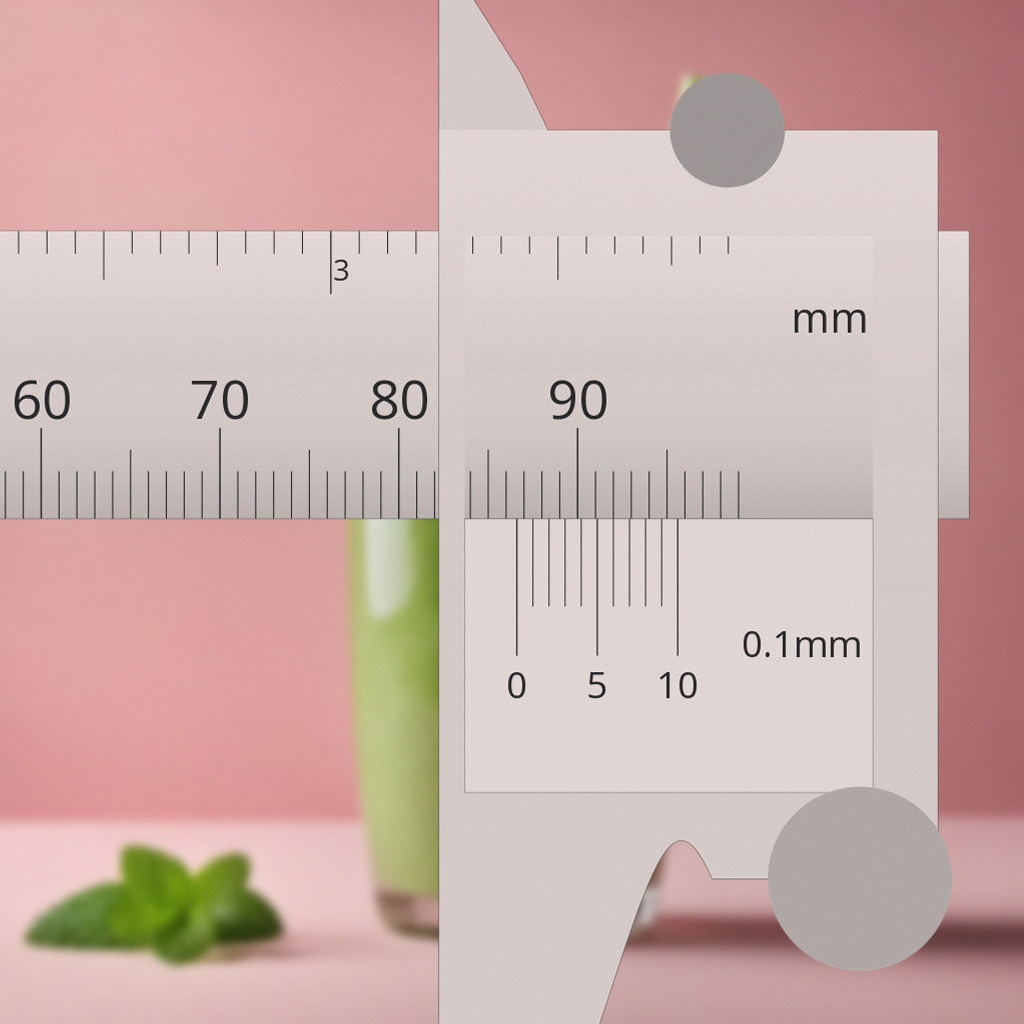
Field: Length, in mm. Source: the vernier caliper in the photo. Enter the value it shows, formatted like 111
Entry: 86.6
